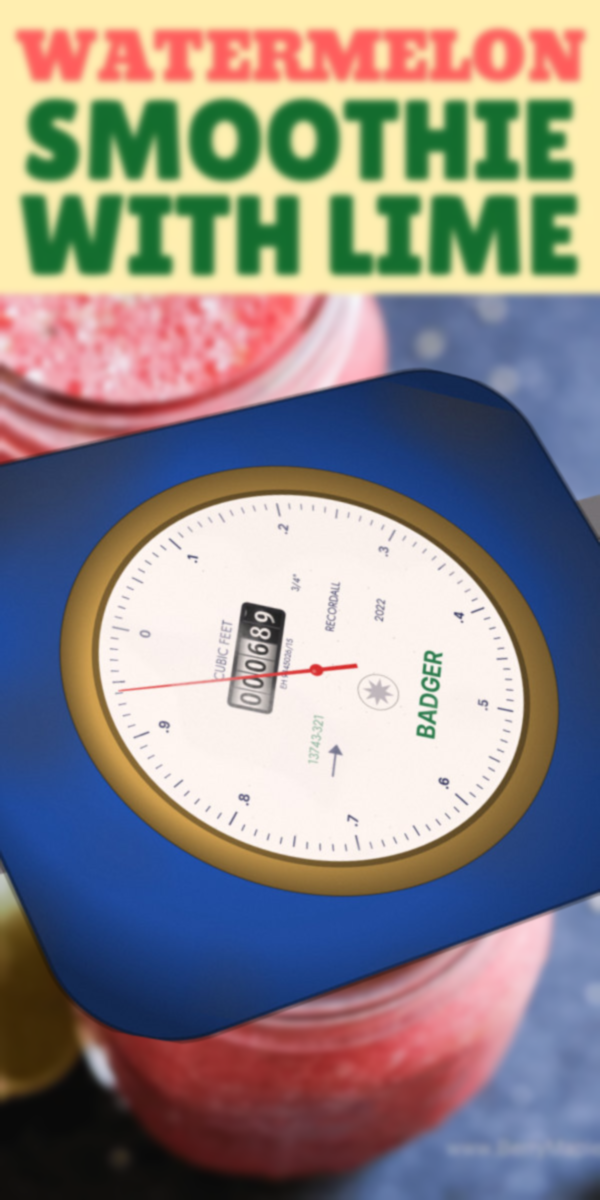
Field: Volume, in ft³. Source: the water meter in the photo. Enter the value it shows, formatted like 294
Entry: 688.94
